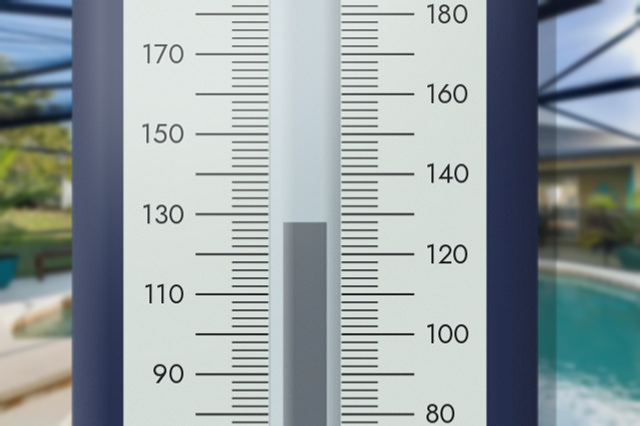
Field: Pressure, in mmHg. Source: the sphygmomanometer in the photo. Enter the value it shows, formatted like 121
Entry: 128
